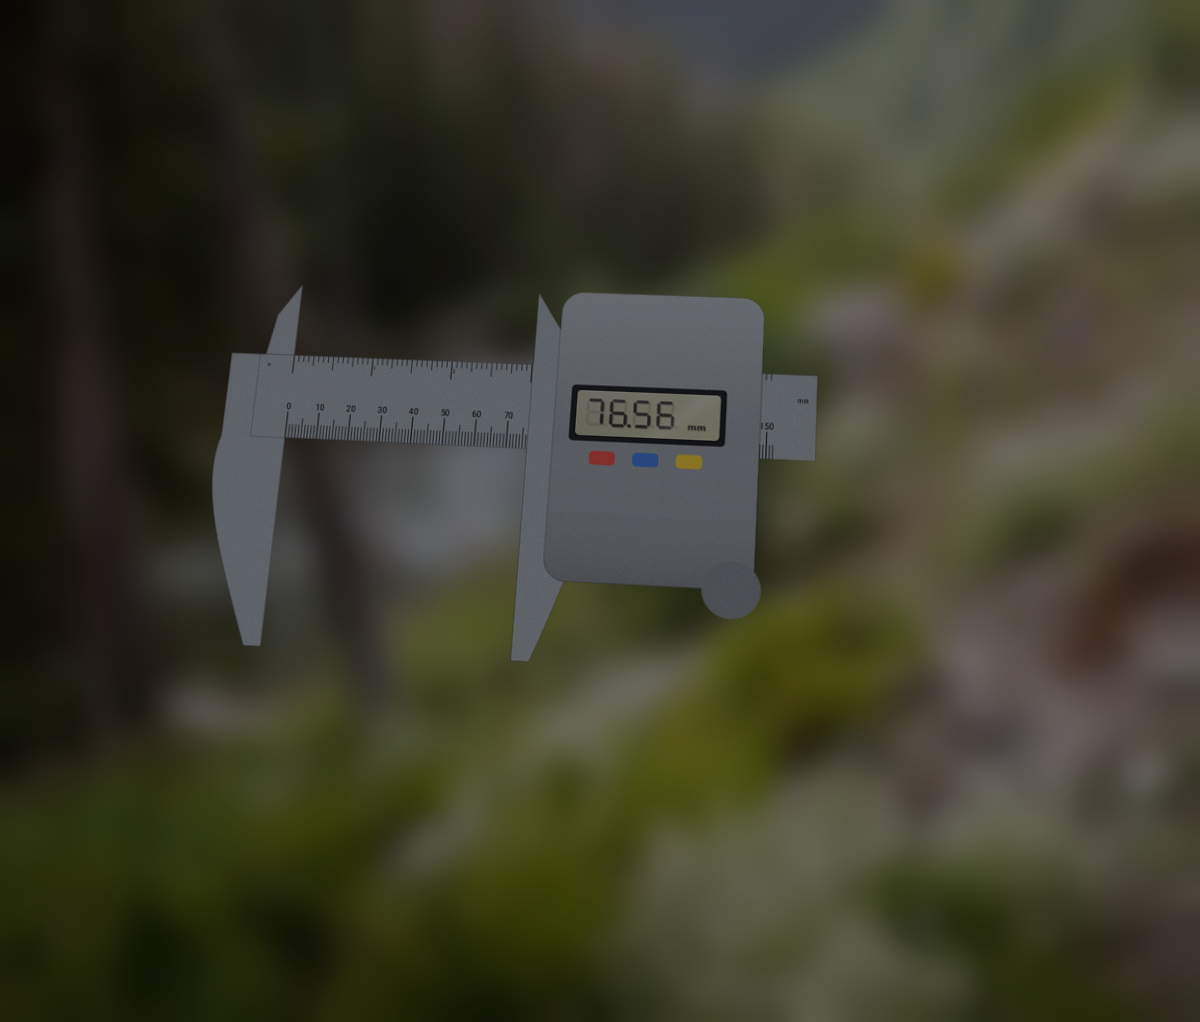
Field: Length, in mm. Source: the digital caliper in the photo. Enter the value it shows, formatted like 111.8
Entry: 76.56
